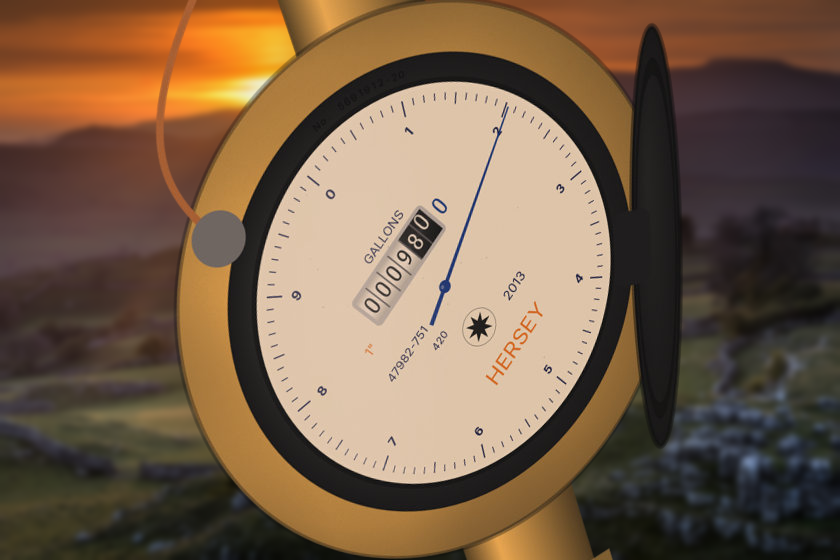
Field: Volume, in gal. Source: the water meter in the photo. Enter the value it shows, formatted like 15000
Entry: 9802.0
